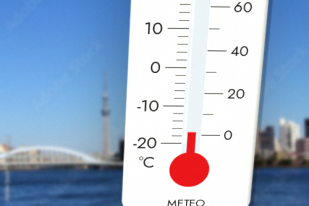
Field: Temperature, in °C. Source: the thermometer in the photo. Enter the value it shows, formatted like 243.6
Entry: -17
